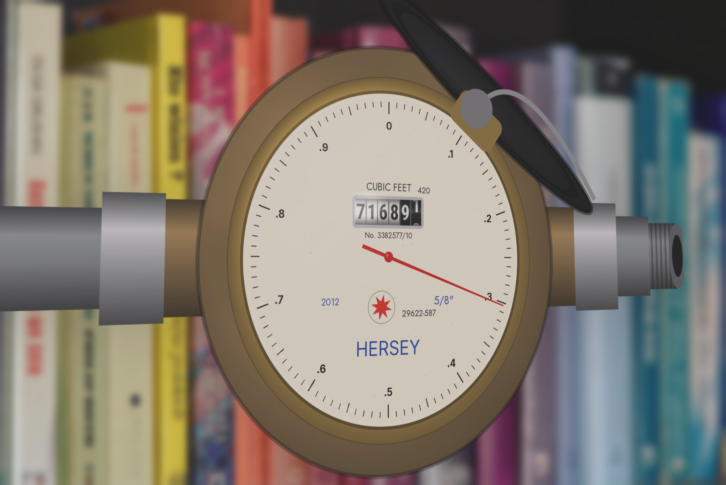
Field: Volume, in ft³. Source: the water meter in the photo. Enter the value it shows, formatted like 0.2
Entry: 716891.30
